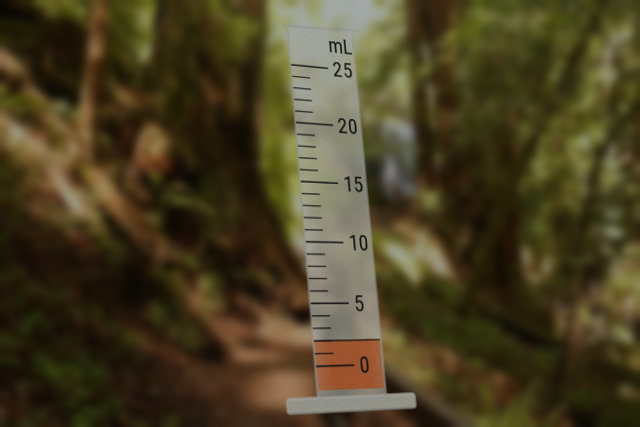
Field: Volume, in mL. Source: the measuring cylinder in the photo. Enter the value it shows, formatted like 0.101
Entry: 2
